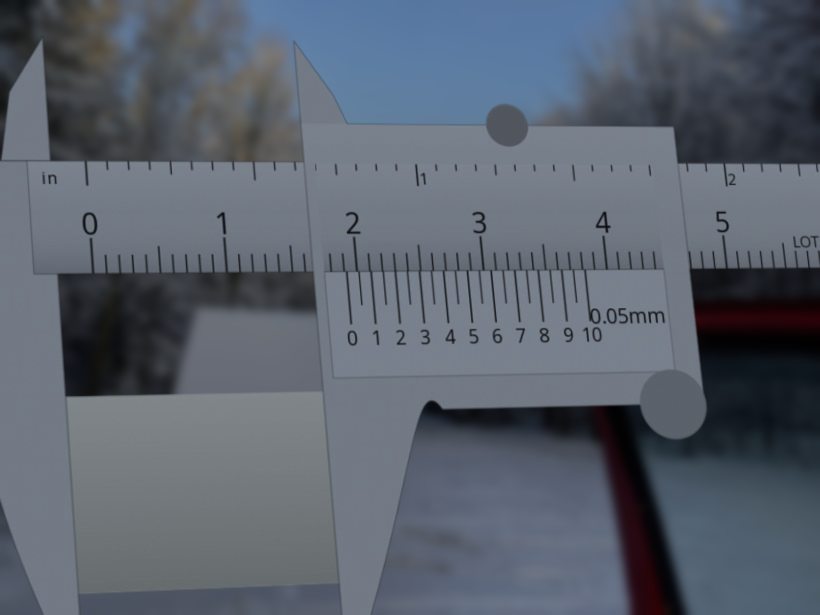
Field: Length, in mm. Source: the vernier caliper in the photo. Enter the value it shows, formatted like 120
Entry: 19.2
